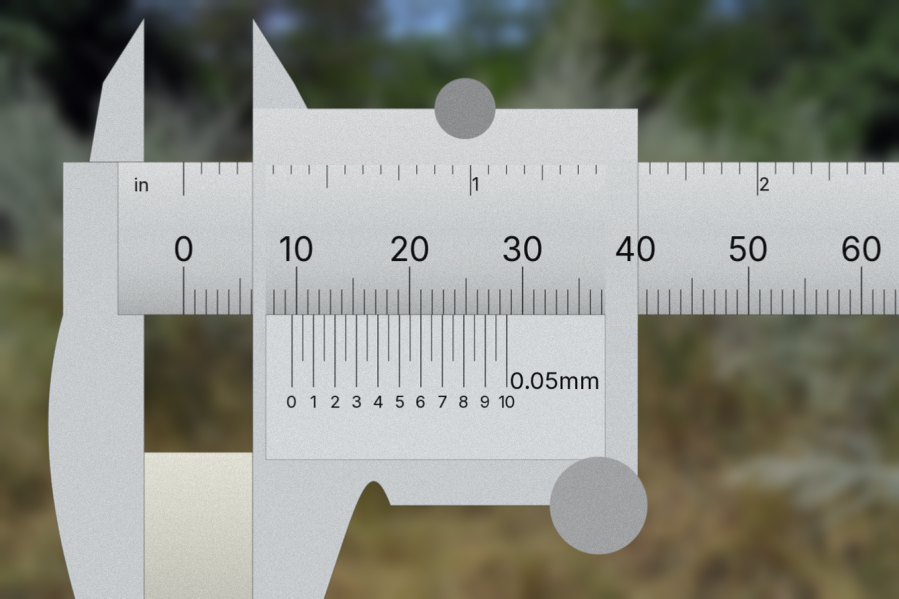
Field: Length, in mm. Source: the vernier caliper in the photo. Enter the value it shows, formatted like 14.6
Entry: 9.6
